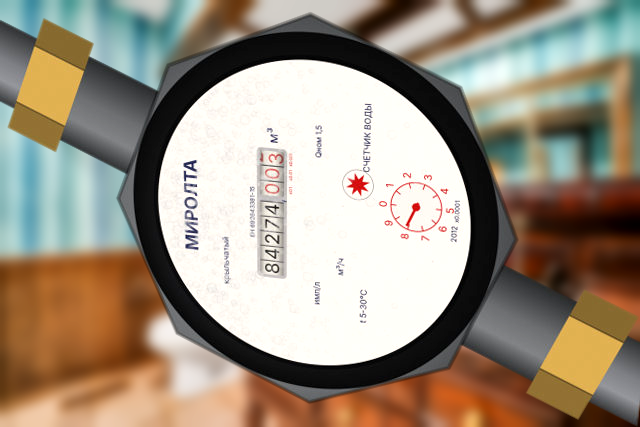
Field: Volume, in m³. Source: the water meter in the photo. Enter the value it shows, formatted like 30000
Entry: 84274.0028
